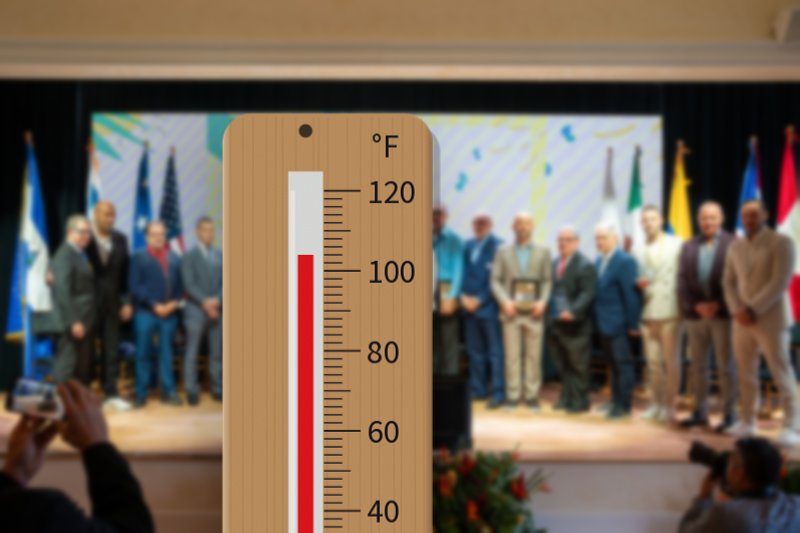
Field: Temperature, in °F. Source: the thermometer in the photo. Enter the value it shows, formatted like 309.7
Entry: 104
